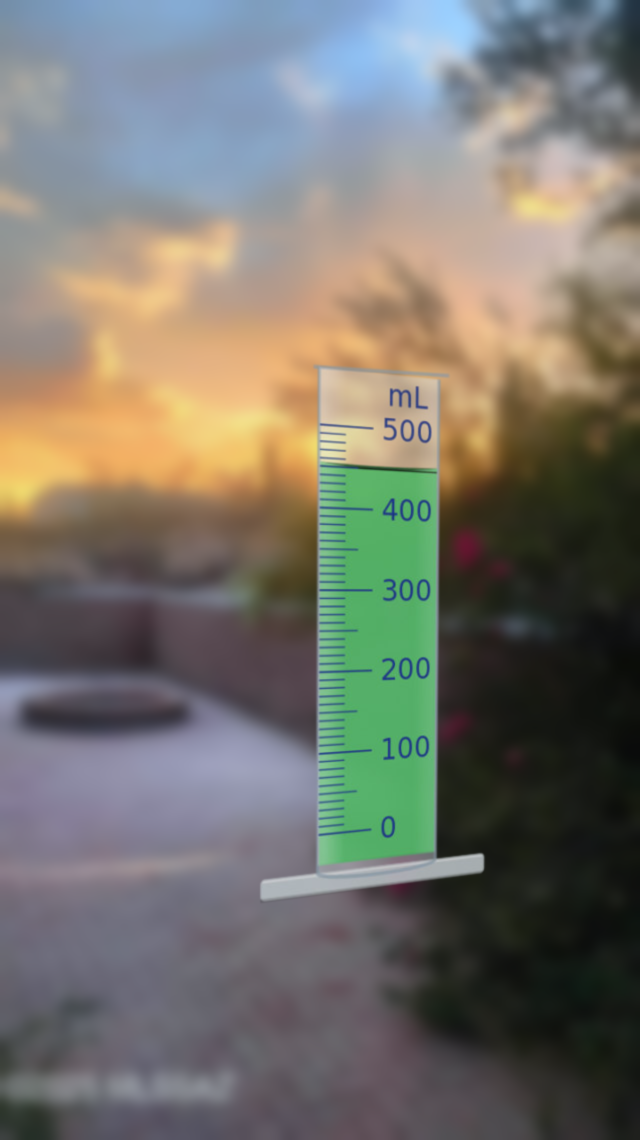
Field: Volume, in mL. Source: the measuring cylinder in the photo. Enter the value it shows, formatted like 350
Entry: 450
